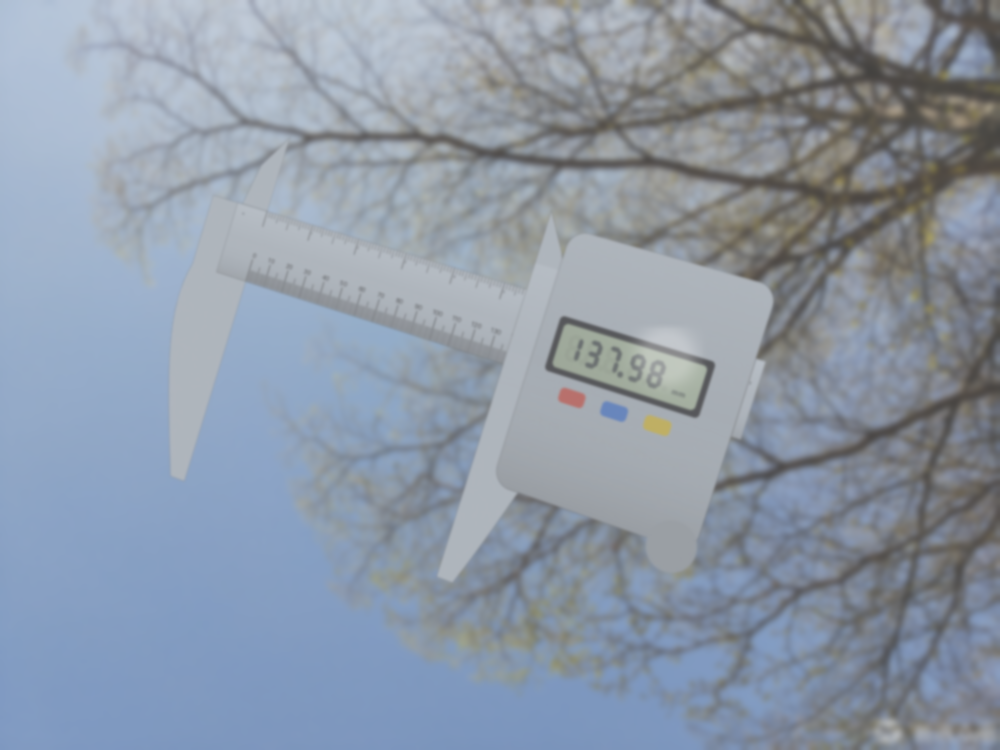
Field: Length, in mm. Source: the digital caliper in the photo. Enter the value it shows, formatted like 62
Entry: 137.98
